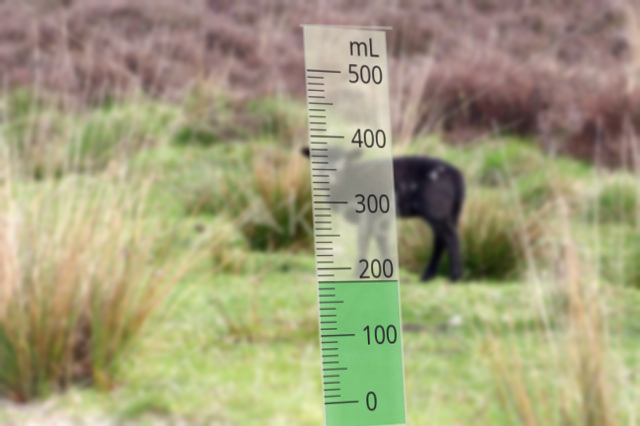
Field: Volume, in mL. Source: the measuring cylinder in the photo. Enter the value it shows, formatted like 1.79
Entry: 180
